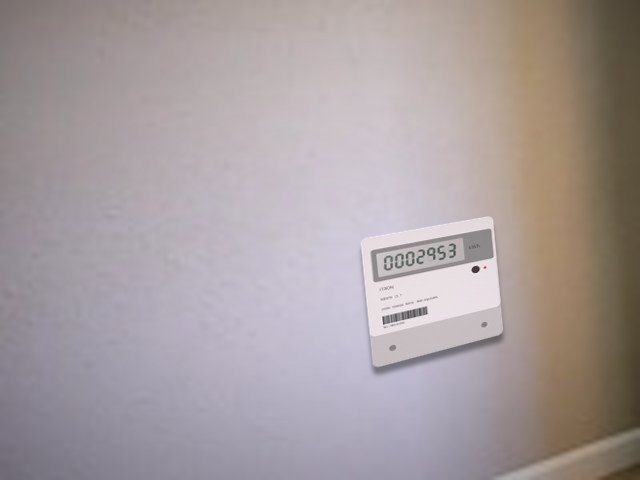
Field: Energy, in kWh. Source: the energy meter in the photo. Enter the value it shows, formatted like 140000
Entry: 2953
